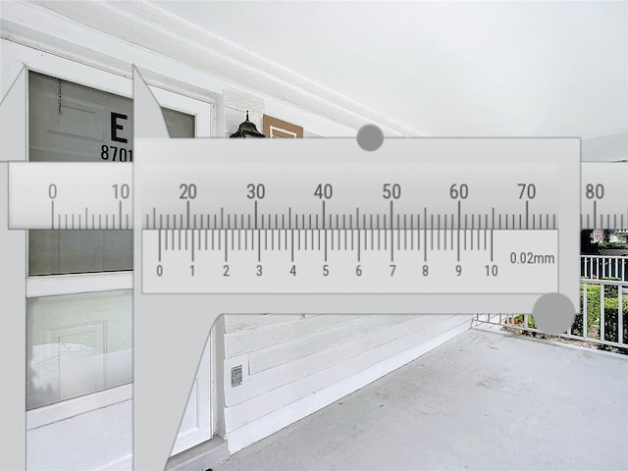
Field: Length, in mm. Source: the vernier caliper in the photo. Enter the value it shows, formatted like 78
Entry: 15.8
